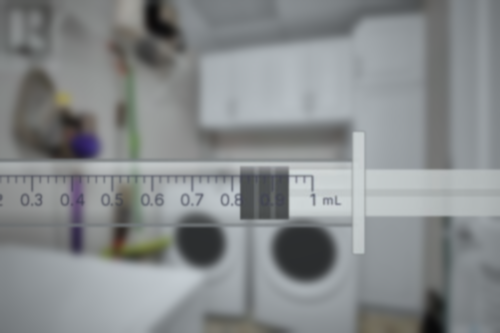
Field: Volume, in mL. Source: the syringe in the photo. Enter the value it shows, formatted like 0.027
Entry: 0.82
